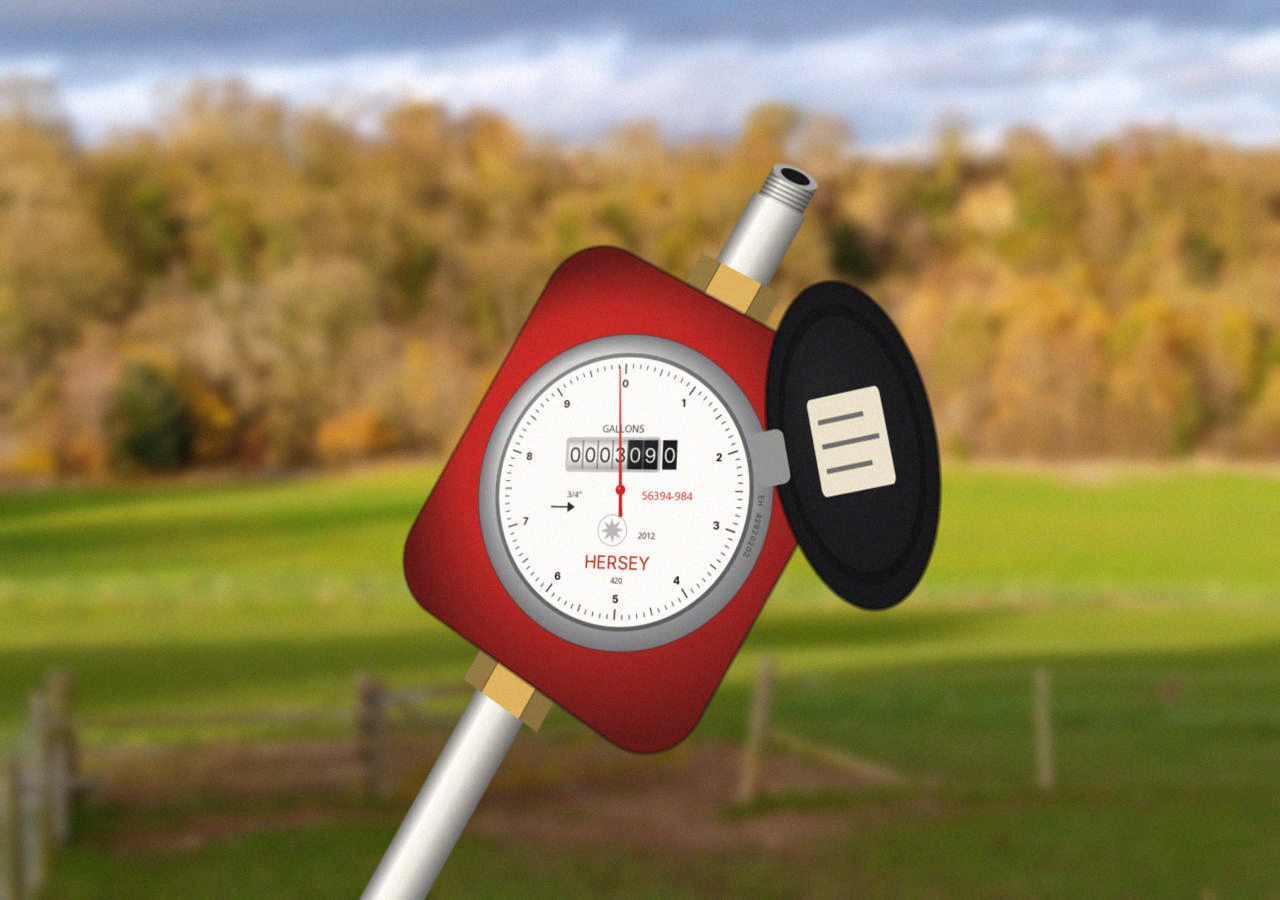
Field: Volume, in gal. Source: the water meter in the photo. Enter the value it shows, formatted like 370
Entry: 3089.9
